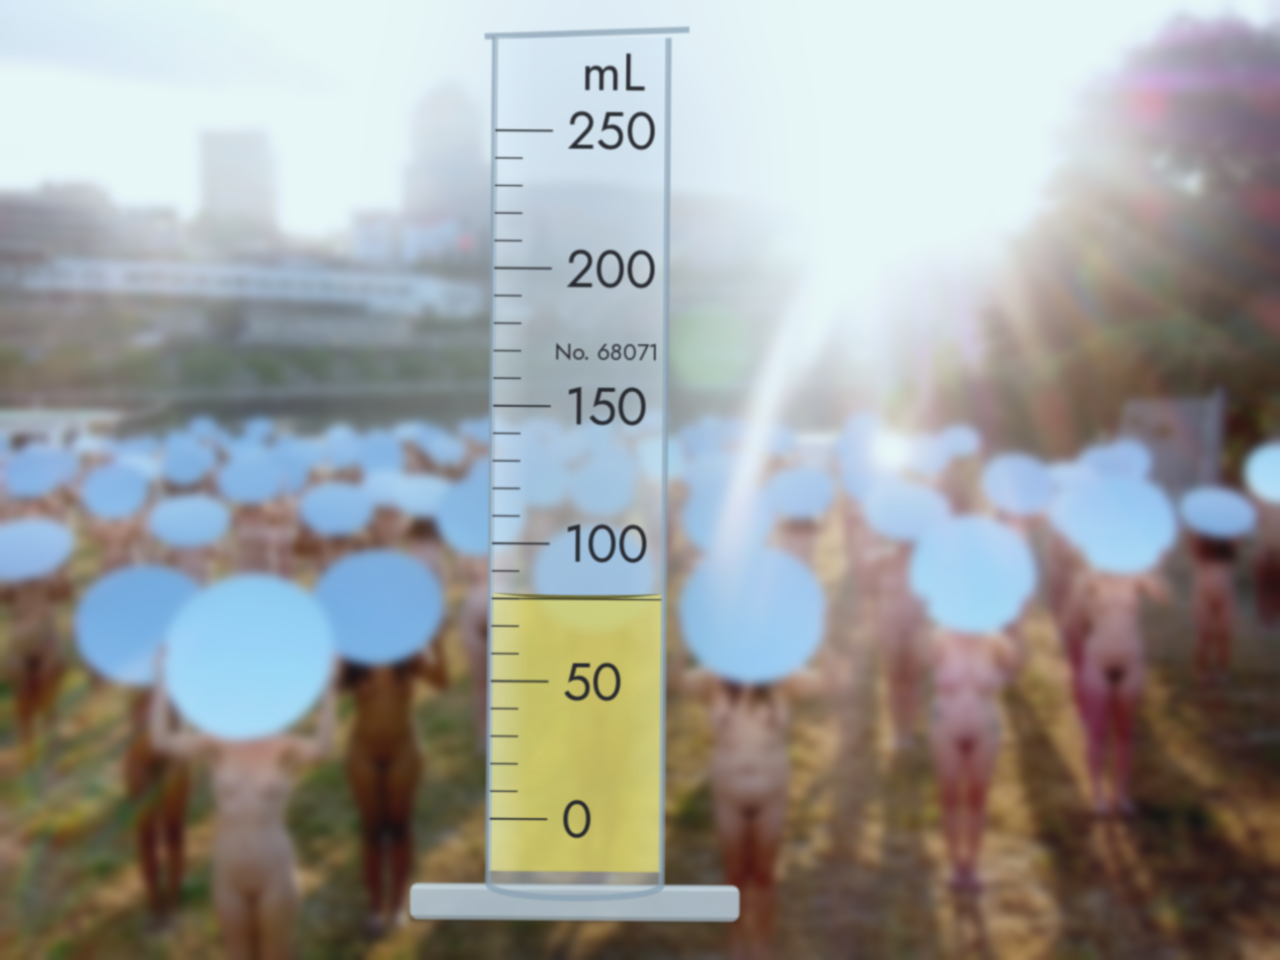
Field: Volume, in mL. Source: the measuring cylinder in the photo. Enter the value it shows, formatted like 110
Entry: 80
